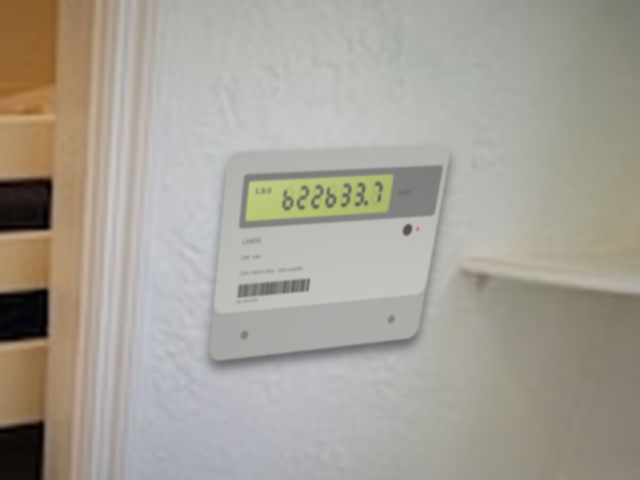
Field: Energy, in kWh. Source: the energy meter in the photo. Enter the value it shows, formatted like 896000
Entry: 622633.7
